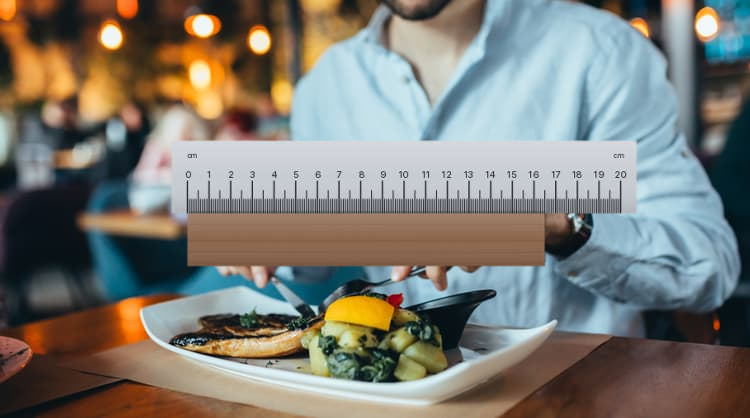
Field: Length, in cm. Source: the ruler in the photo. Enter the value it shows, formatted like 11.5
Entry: 16.5
